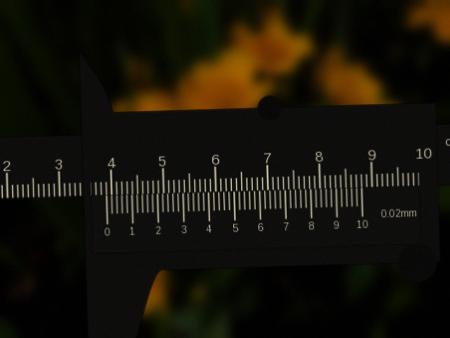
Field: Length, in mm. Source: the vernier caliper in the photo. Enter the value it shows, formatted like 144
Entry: 39.0
